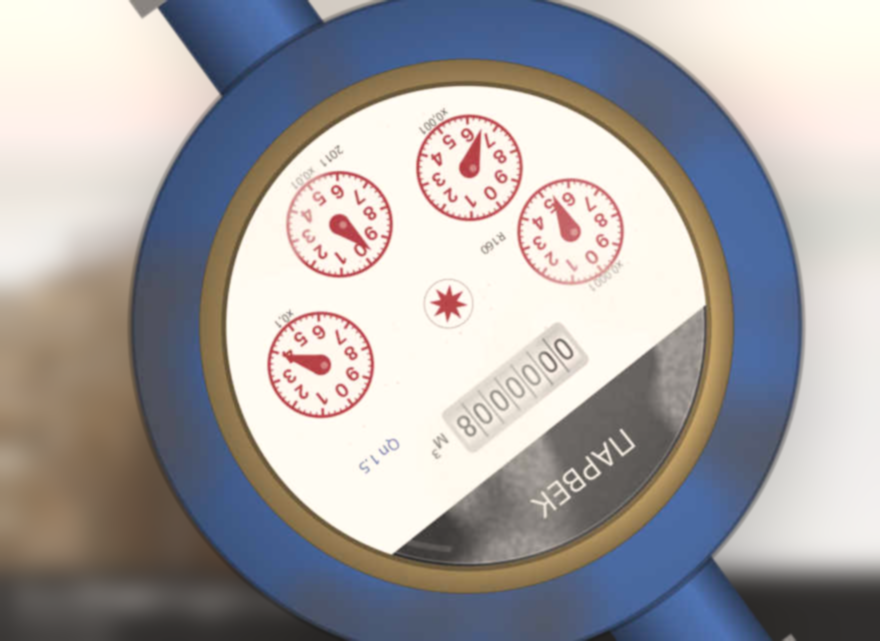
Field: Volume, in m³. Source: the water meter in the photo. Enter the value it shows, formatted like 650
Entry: 8.3965
